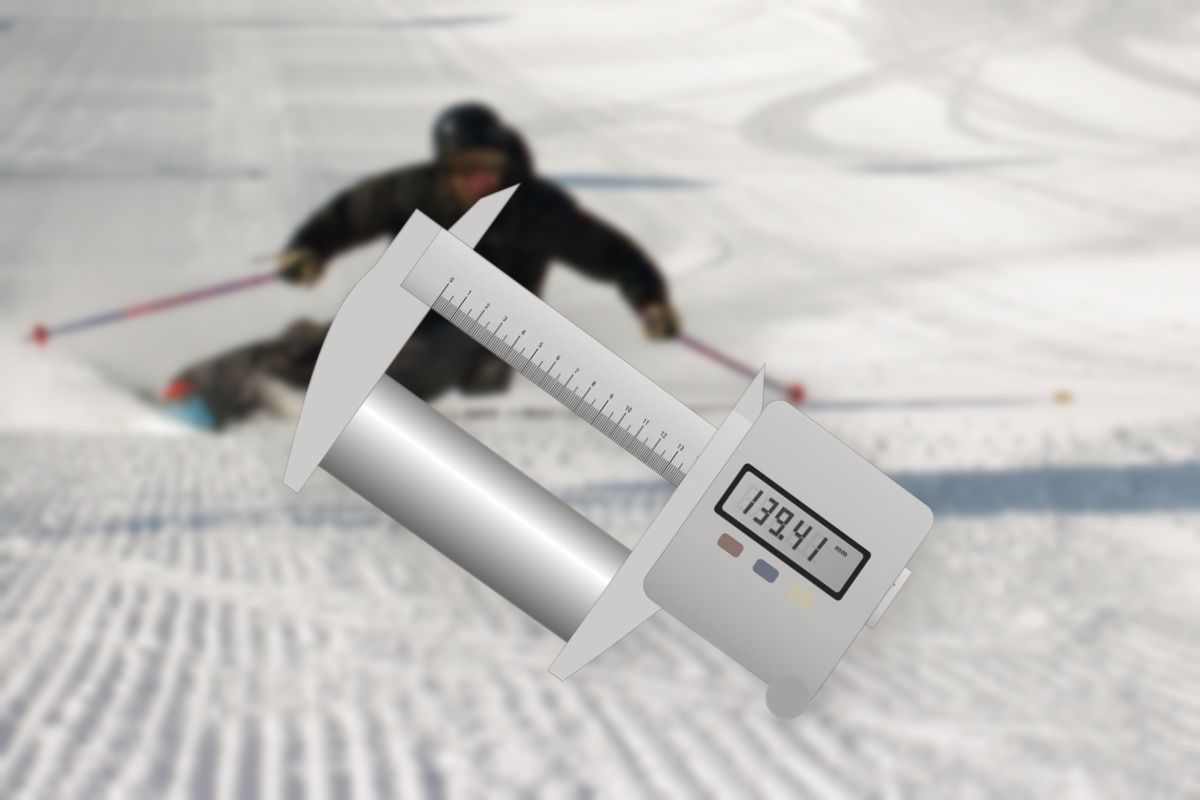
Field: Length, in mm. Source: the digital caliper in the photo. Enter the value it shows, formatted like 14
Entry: 139.41
